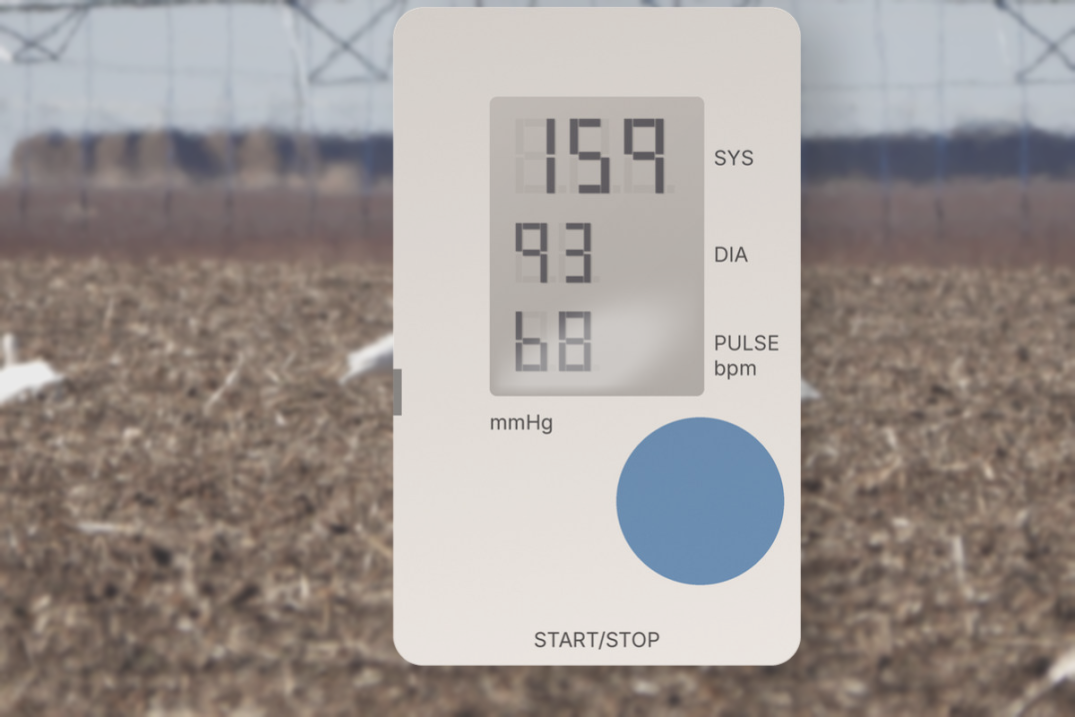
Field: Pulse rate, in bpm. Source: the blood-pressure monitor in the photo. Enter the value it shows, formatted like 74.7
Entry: 68
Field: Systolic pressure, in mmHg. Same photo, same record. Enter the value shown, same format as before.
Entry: 159
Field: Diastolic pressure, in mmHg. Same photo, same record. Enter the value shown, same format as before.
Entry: 93
